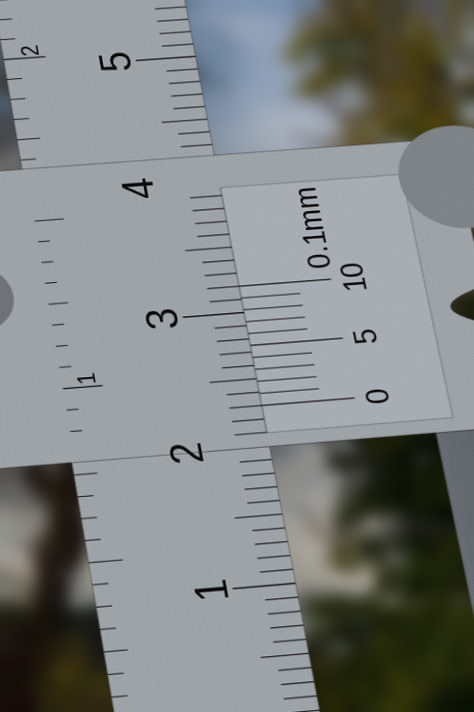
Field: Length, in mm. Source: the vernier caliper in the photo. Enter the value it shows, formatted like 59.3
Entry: 23.0
